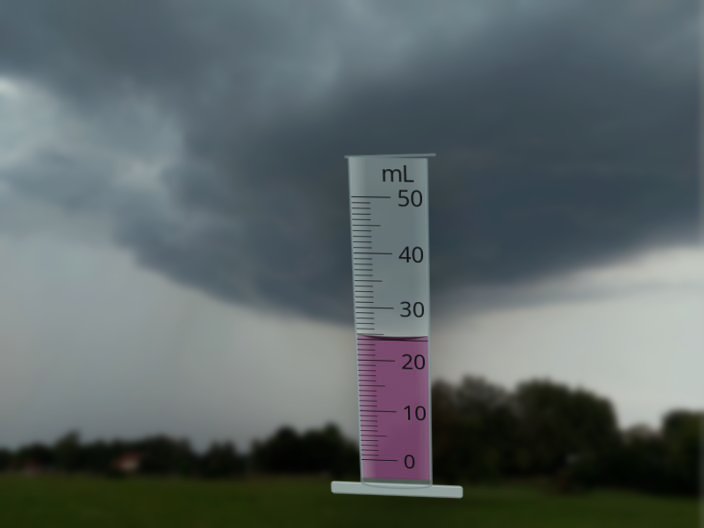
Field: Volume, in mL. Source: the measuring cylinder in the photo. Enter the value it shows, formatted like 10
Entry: 24
